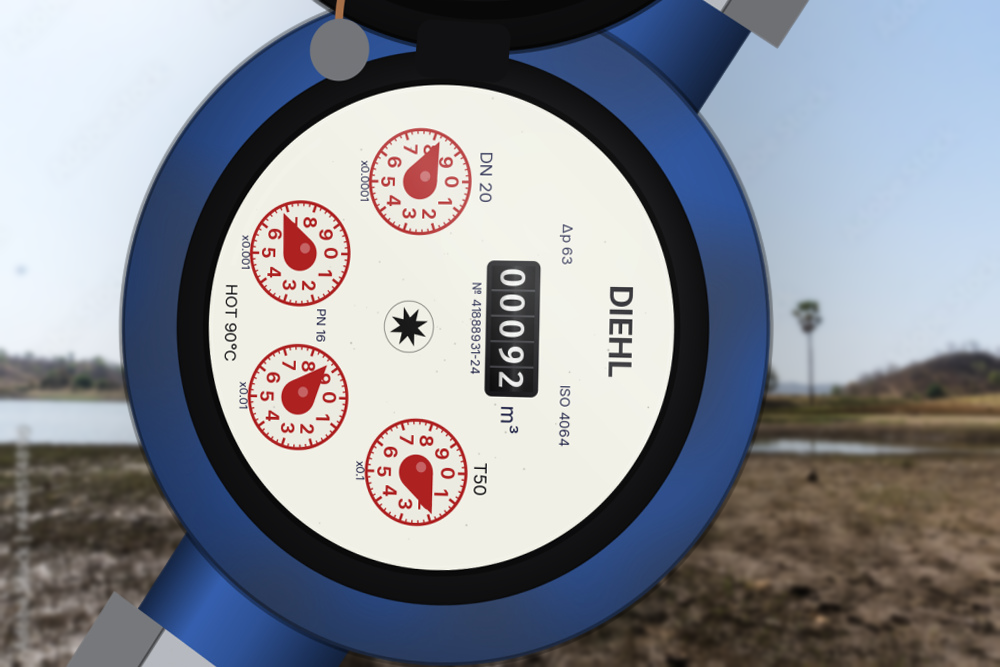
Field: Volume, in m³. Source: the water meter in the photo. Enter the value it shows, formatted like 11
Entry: 92.1868
